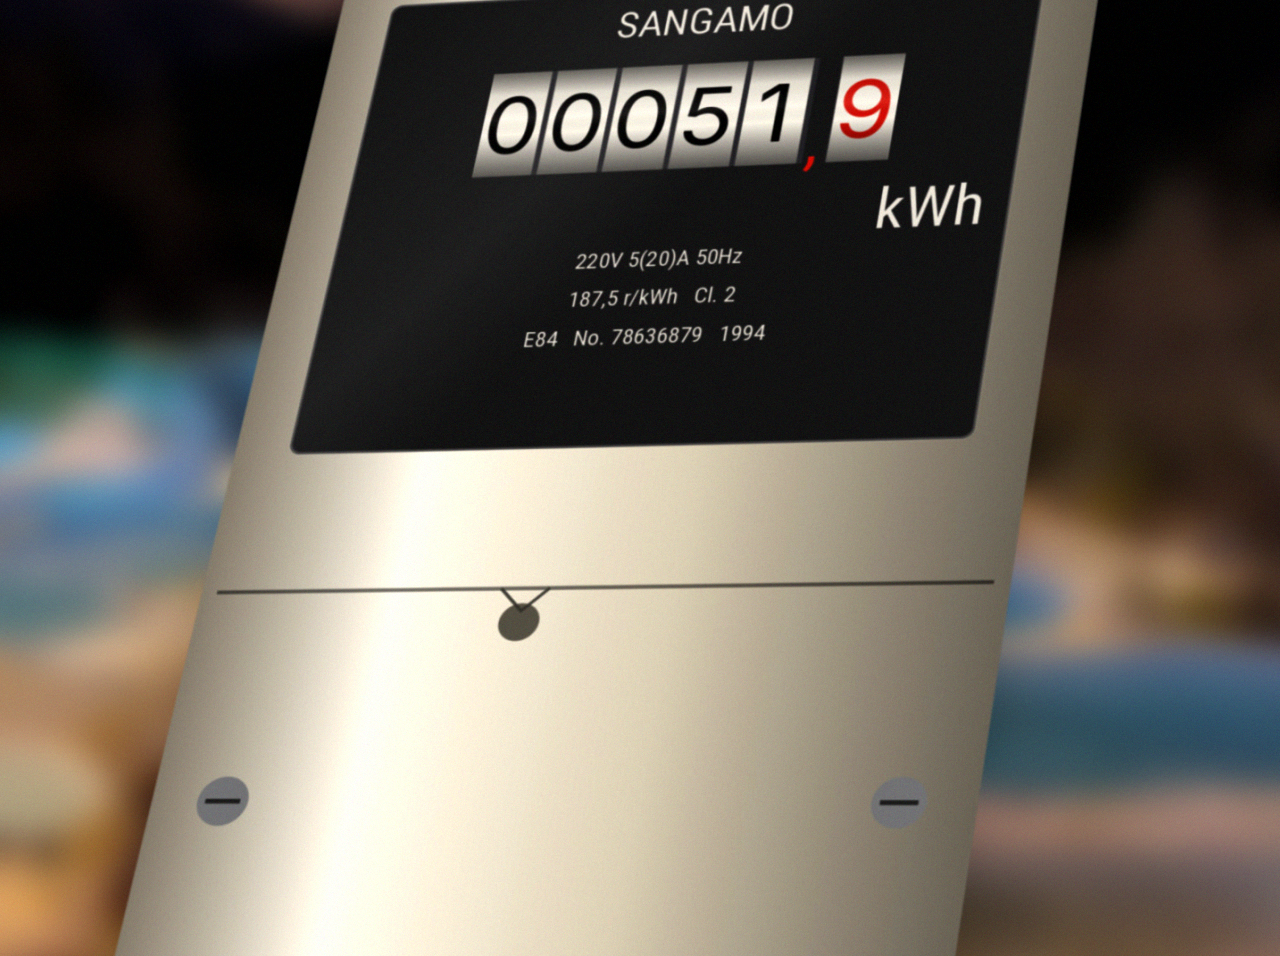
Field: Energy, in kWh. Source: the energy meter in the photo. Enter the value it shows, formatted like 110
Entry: 51.9
